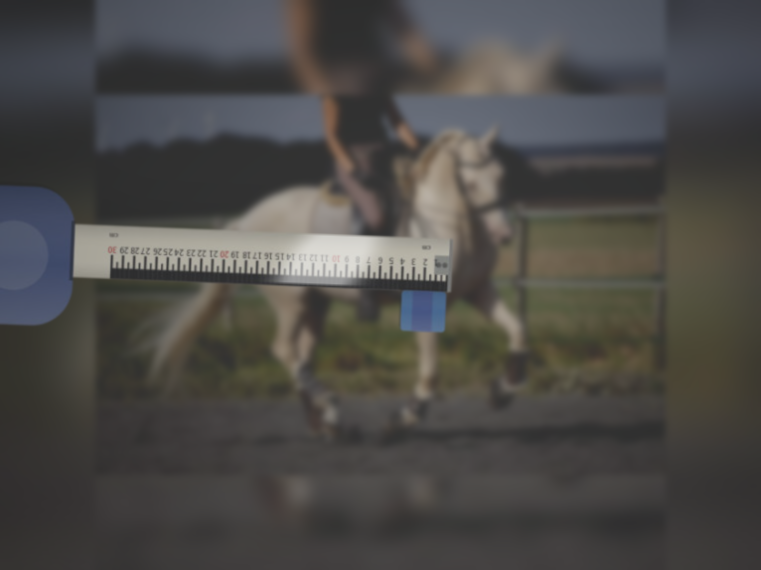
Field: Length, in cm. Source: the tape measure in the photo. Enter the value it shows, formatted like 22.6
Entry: 4
